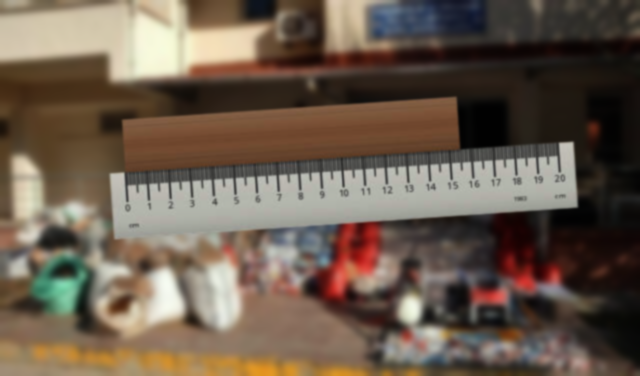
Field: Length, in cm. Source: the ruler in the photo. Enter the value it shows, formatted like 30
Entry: 15.5
